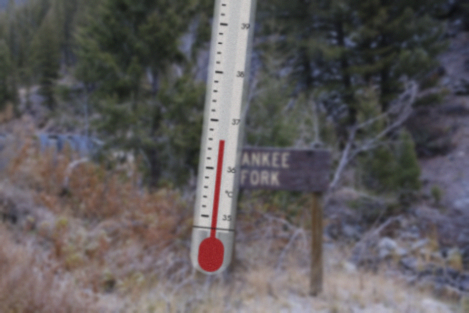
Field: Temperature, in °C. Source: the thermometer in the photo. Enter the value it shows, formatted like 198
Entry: 36.6
